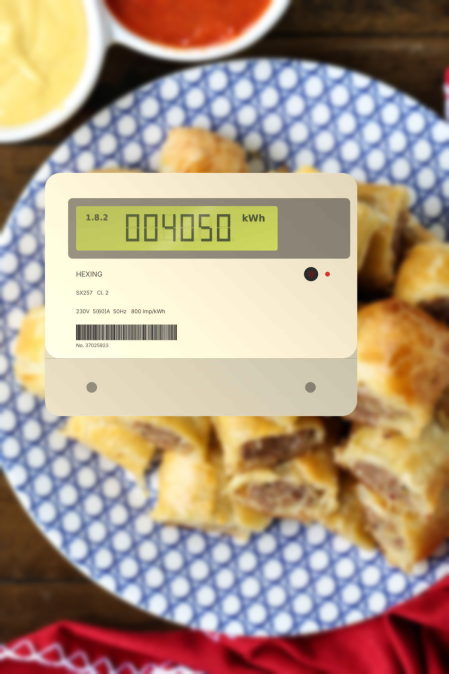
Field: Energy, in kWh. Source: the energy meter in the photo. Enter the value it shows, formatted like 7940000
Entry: 4050
